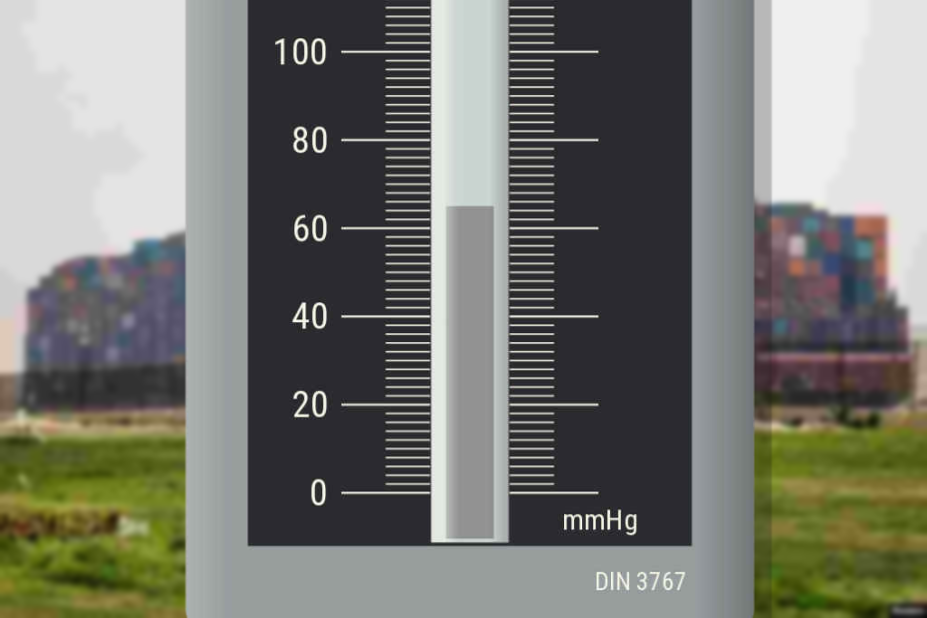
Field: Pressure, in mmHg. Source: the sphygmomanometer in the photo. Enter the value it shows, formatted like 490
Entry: 65
